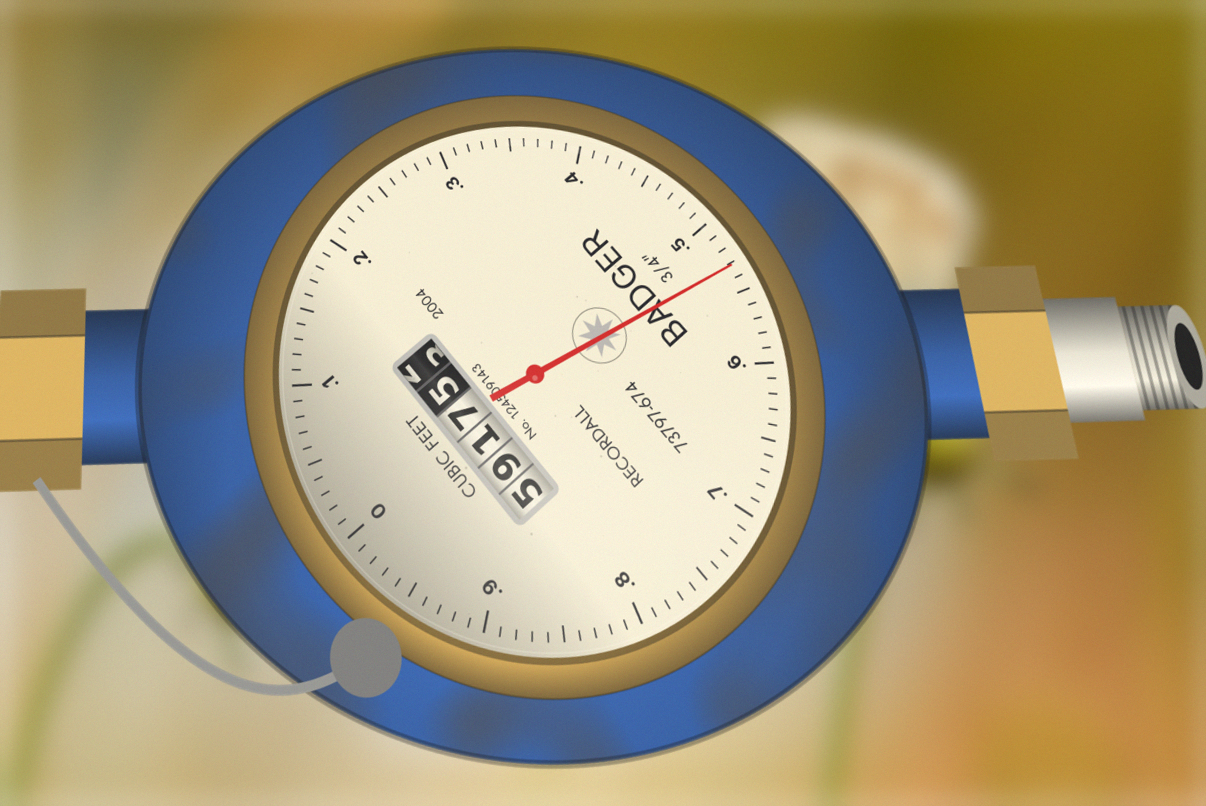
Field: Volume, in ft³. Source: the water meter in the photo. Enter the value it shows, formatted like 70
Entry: 591752.53
